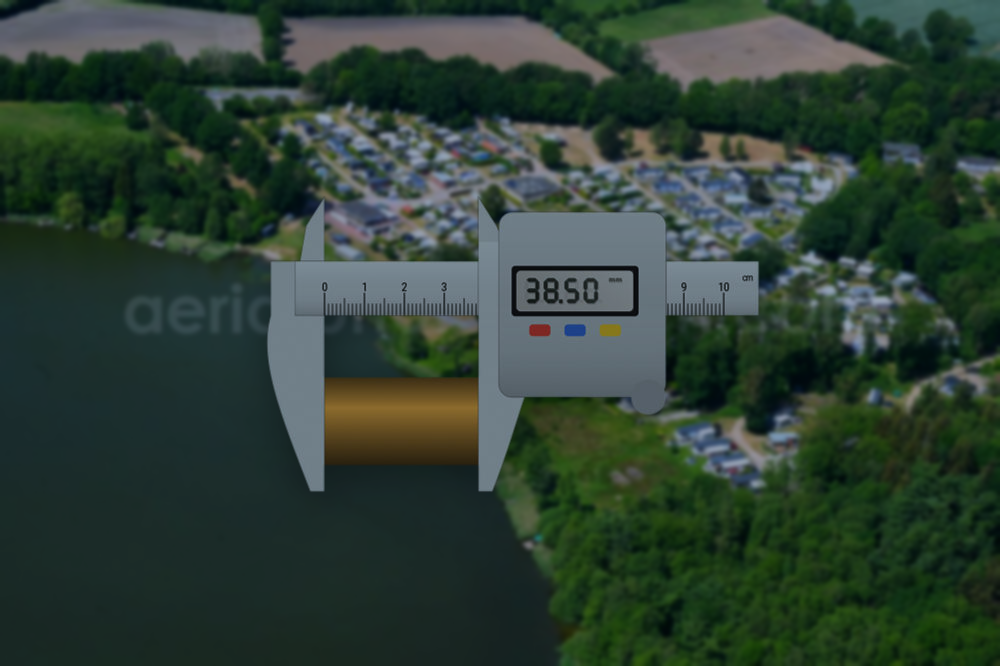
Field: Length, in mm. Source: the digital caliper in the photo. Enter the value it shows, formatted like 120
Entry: 38.50
